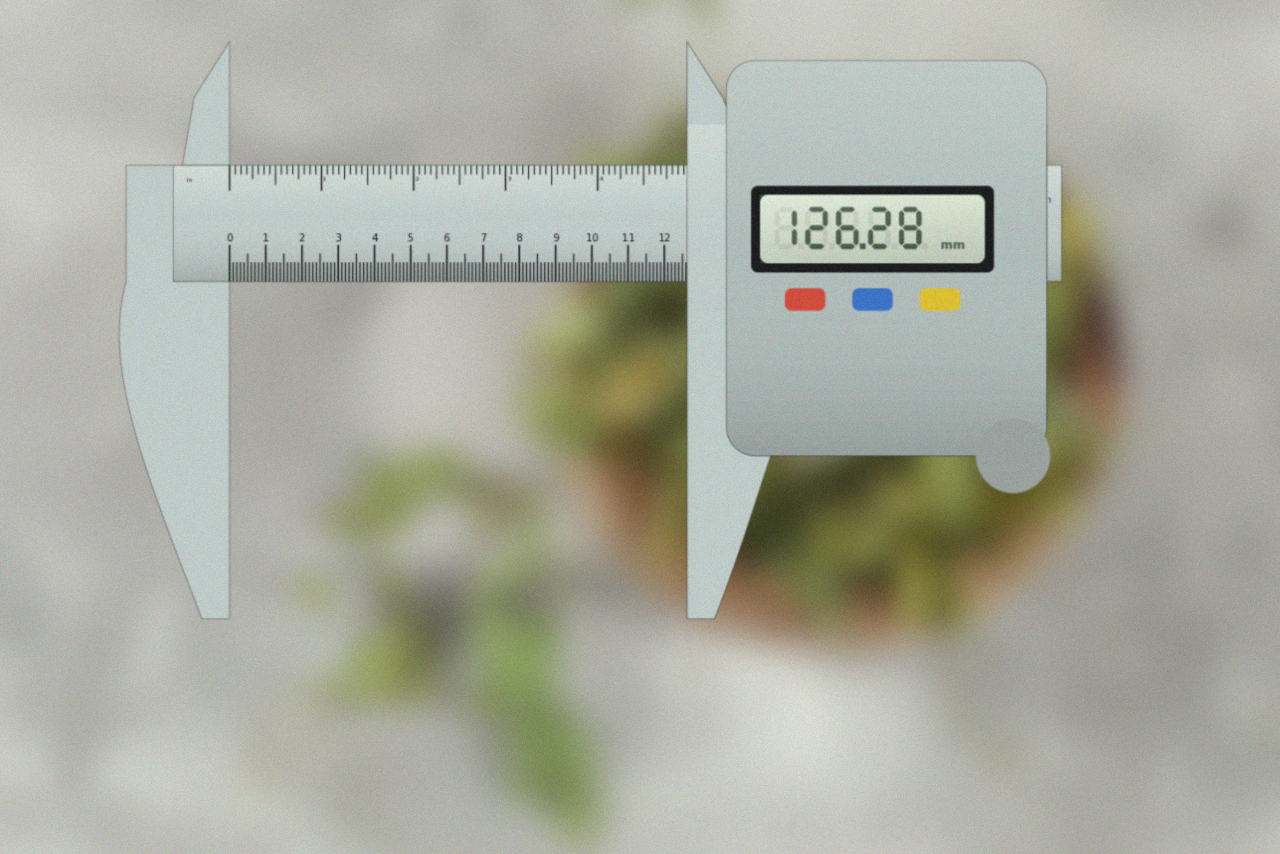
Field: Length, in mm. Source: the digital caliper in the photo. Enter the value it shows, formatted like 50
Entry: 126.28
